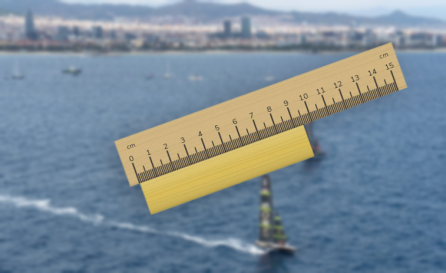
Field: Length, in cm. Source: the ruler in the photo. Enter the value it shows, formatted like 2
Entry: 9.5
